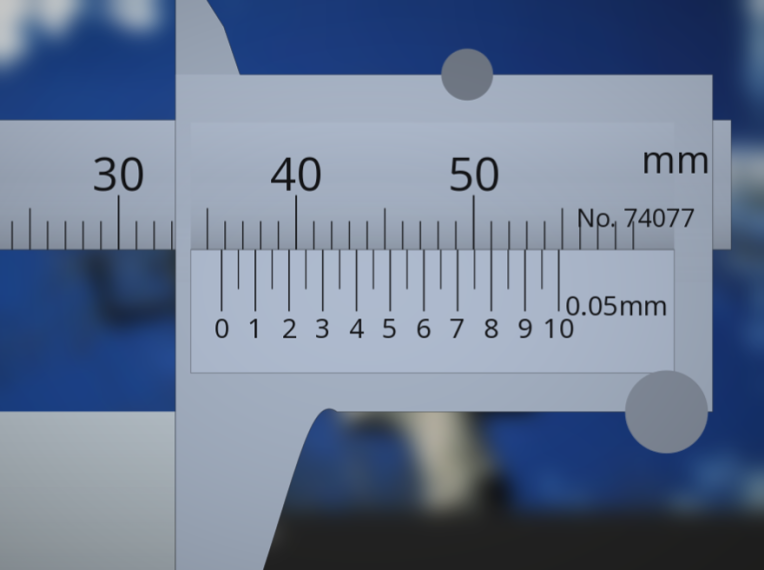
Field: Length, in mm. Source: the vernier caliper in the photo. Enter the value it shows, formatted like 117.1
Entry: 35.8
